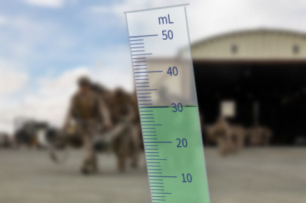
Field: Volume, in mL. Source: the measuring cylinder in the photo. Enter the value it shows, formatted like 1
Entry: 30
